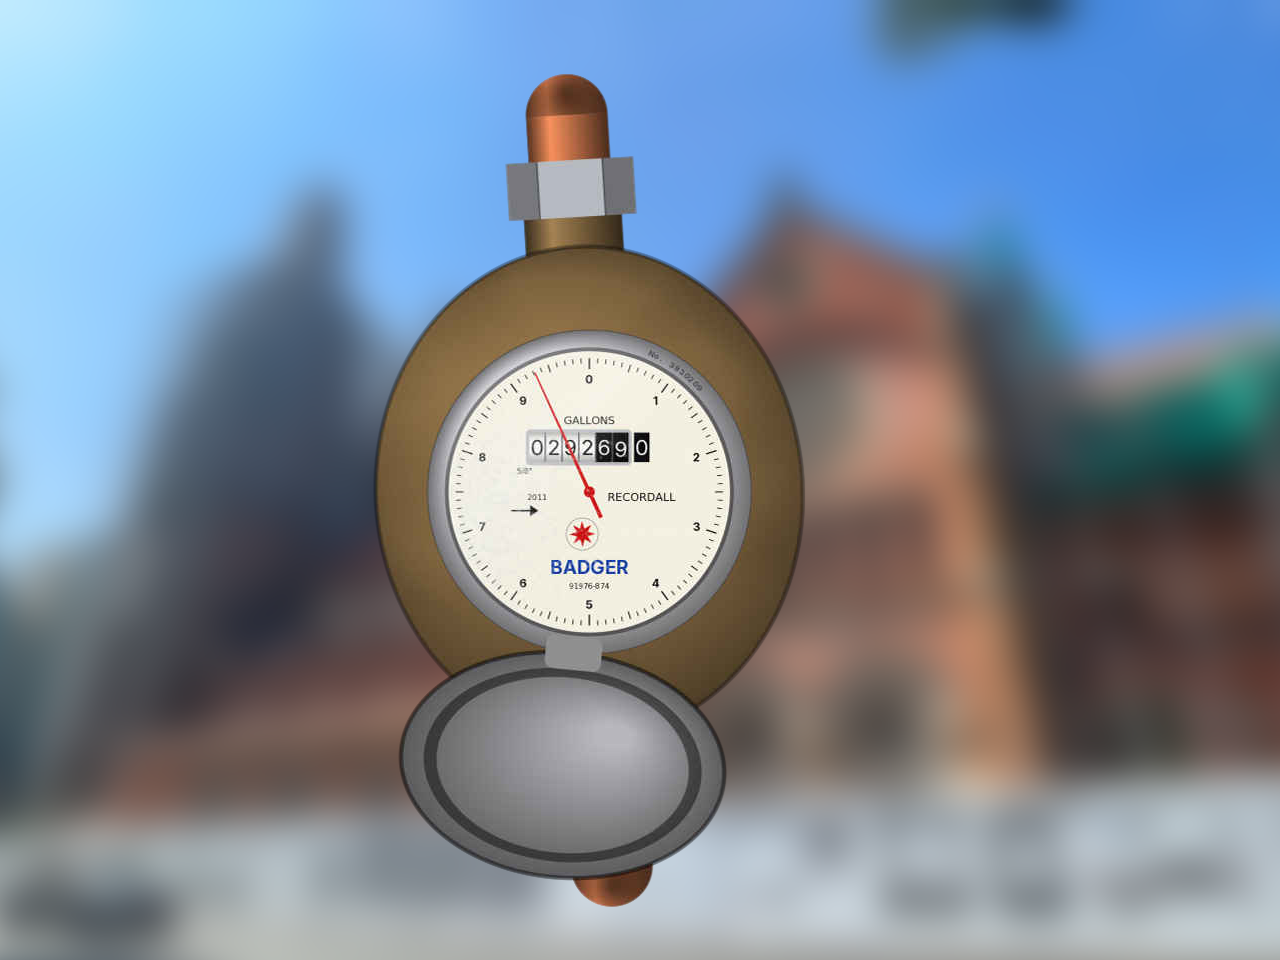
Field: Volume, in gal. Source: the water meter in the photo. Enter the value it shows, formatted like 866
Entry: 292689.3
